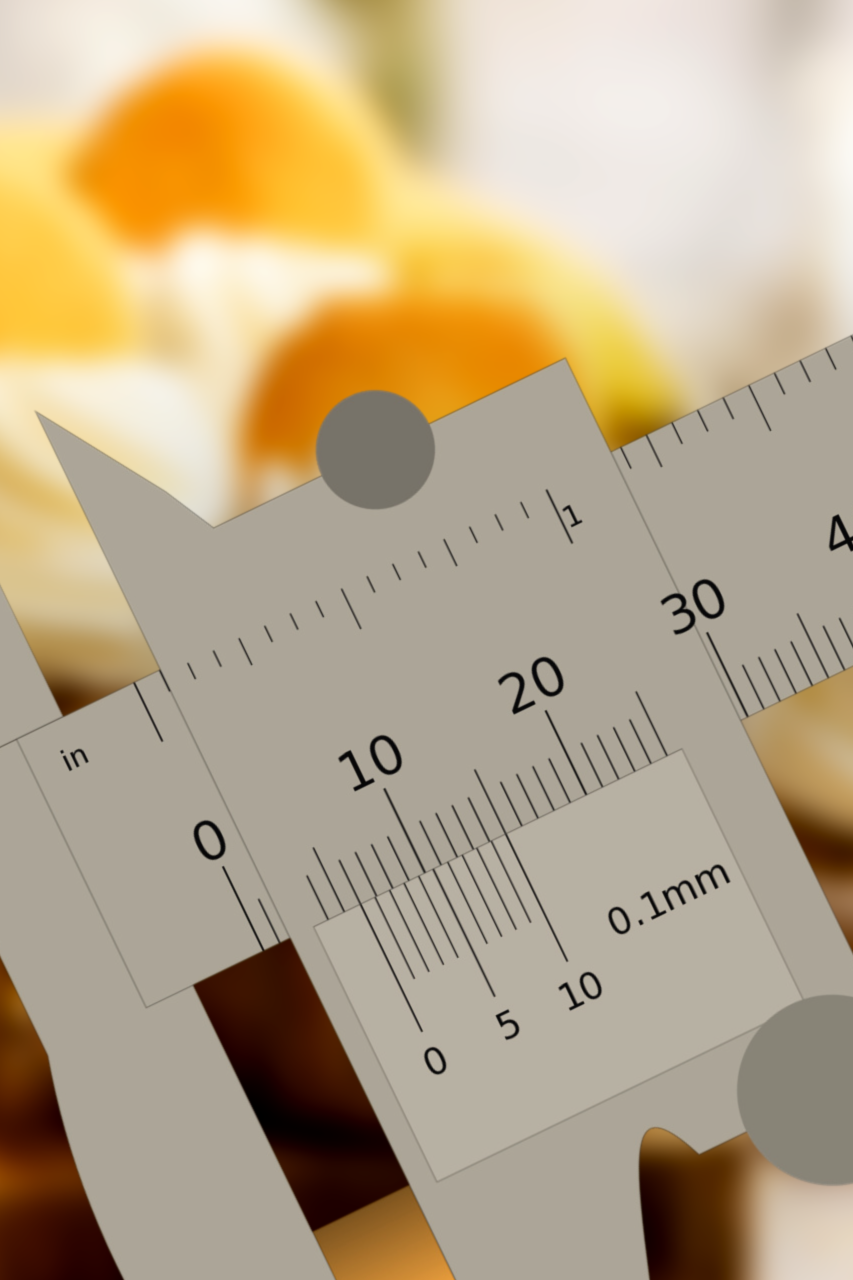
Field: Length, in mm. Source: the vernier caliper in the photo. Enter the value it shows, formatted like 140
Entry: 6.0
